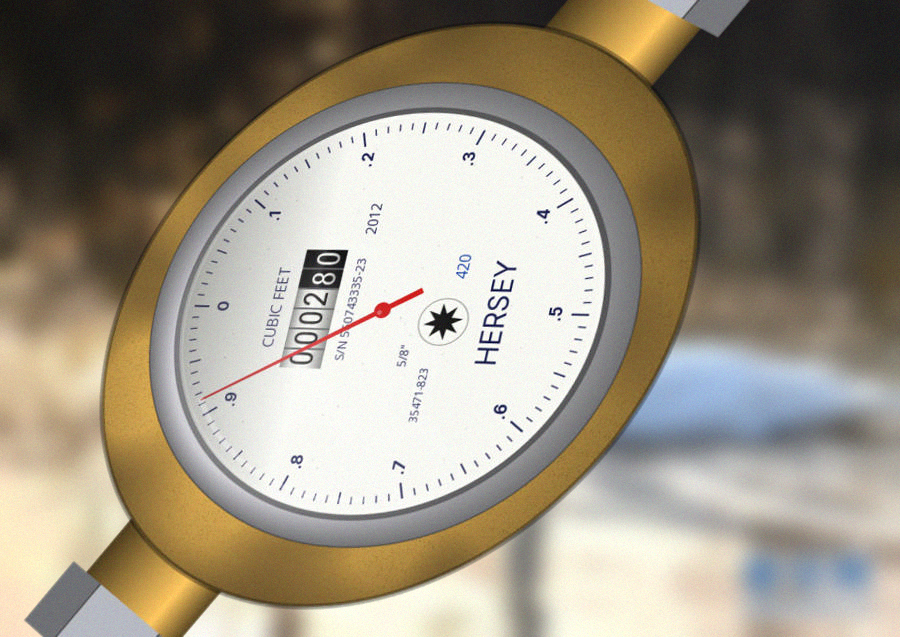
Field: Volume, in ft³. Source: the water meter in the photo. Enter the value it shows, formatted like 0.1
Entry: 279.91
